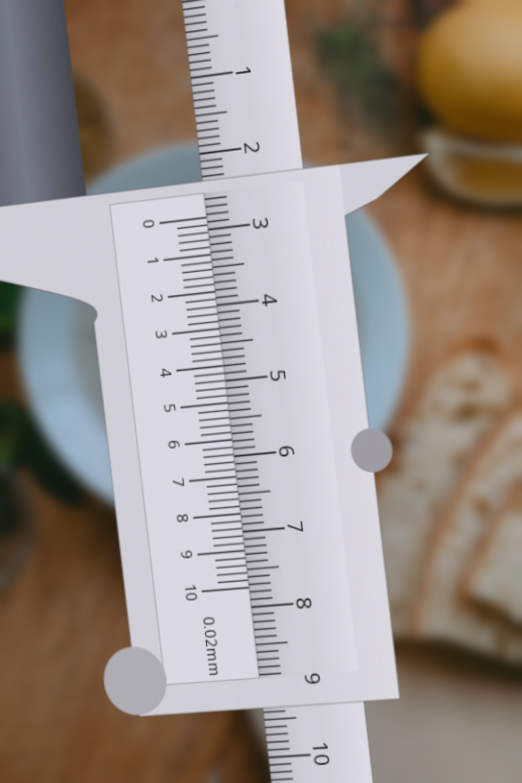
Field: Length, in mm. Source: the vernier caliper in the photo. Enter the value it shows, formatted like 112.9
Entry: 28.4
